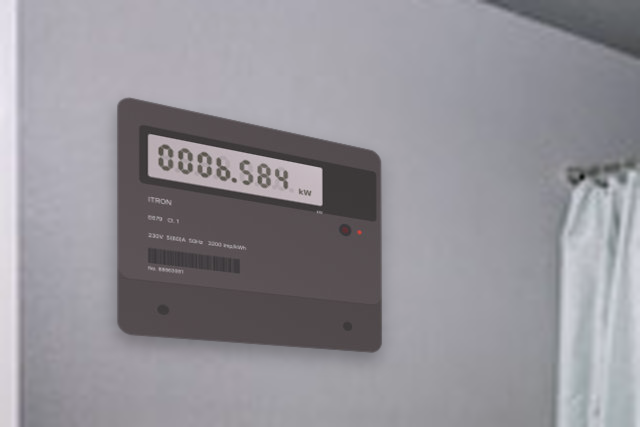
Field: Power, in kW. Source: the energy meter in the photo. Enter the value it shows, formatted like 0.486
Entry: 6.584
